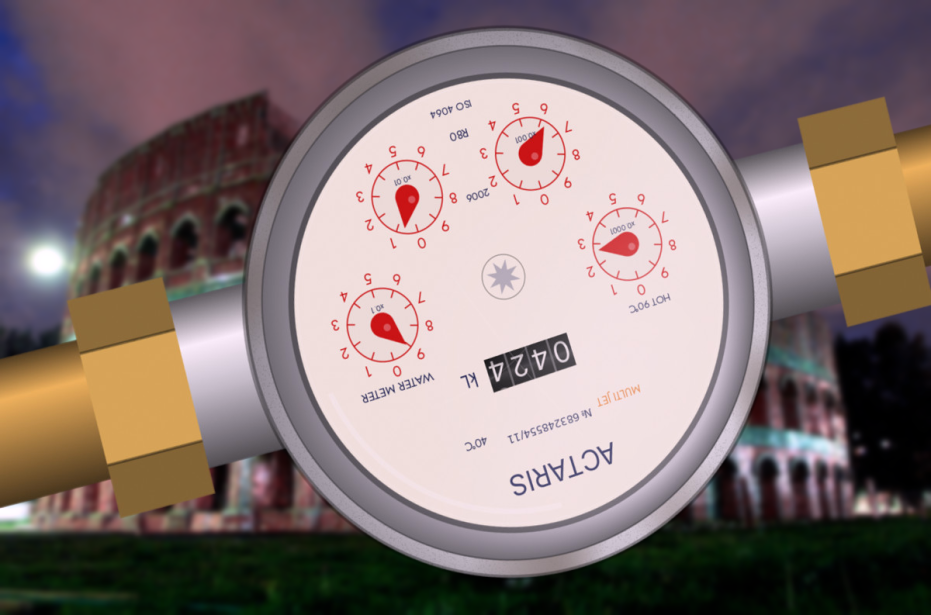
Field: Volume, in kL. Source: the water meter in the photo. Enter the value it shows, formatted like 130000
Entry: 423.9062
